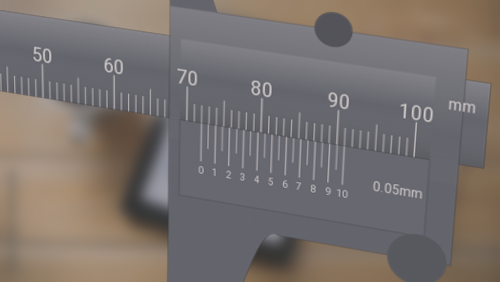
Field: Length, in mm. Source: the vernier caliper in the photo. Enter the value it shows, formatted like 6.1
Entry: 72.0
